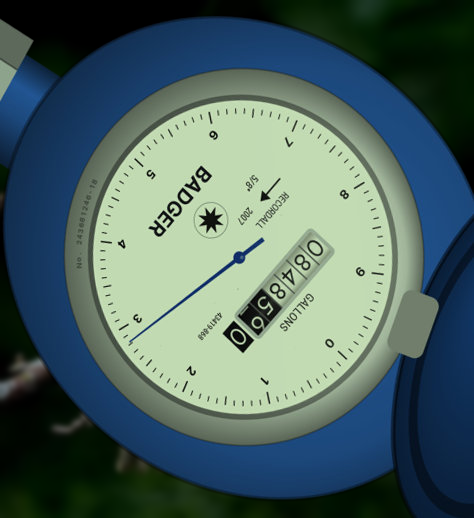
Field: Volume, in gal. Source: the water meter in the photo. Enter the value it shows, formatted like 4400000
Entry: 848562.8
